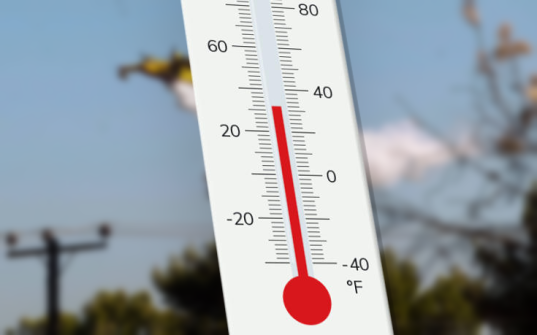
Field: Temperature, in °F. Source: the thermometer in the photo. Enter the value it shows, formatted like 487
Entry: 32
